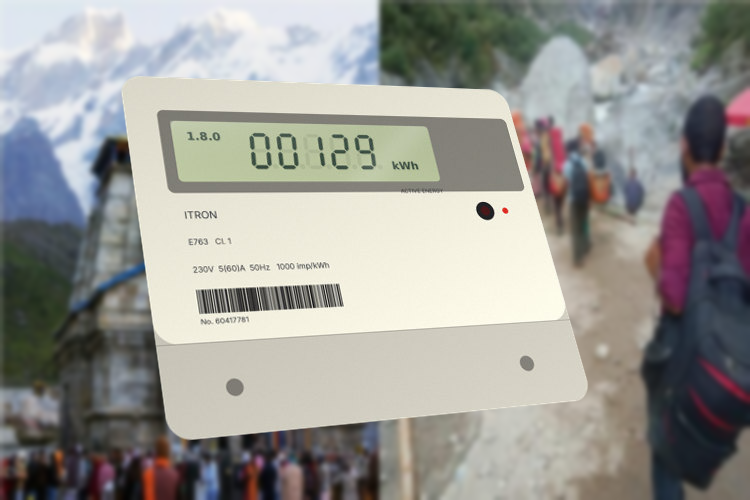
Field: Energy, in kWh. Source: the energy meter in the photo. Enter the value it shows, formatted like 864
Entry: 129
